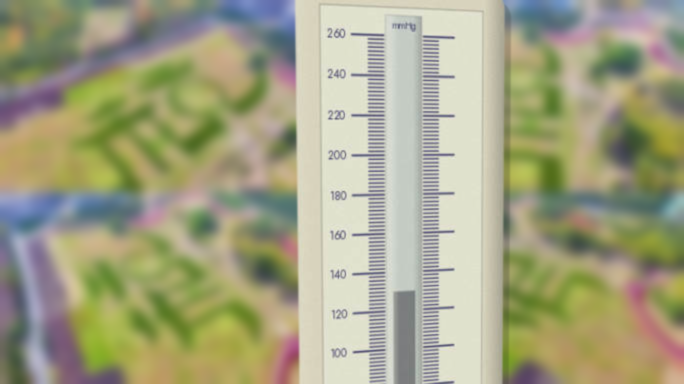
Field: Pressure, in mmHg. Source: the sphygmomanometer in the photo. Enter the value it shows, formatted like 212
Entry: 130
